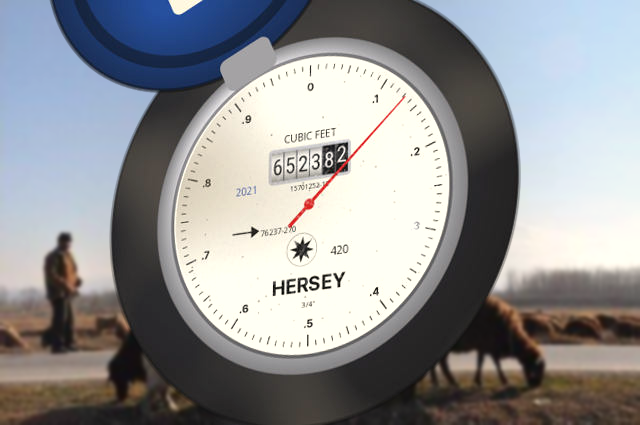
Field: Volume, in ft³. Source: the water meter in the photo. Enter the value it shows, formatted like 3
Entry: 652382.13
